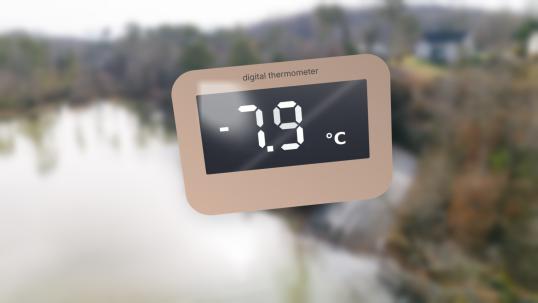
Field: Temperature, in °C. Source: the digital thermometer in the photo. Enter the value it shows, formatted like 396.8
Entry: -7.9
